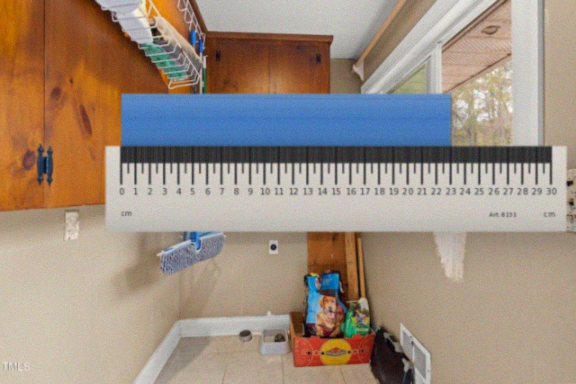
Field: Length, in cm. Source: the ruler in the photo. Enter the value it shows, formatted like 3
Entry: 23
